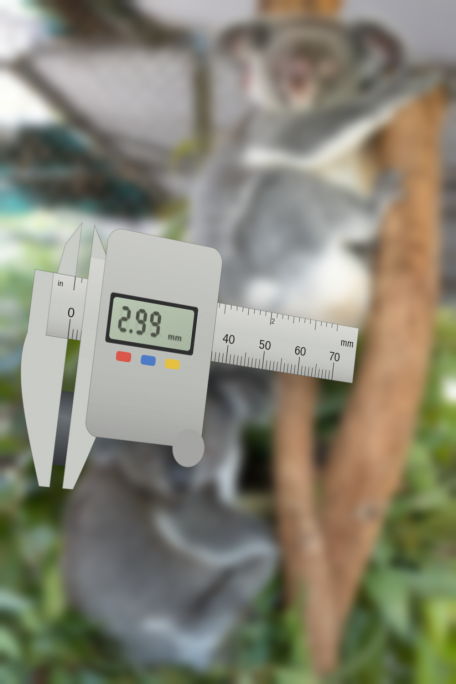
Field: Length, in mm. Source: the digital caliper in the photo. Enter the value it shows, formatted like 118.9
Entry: 2.99
